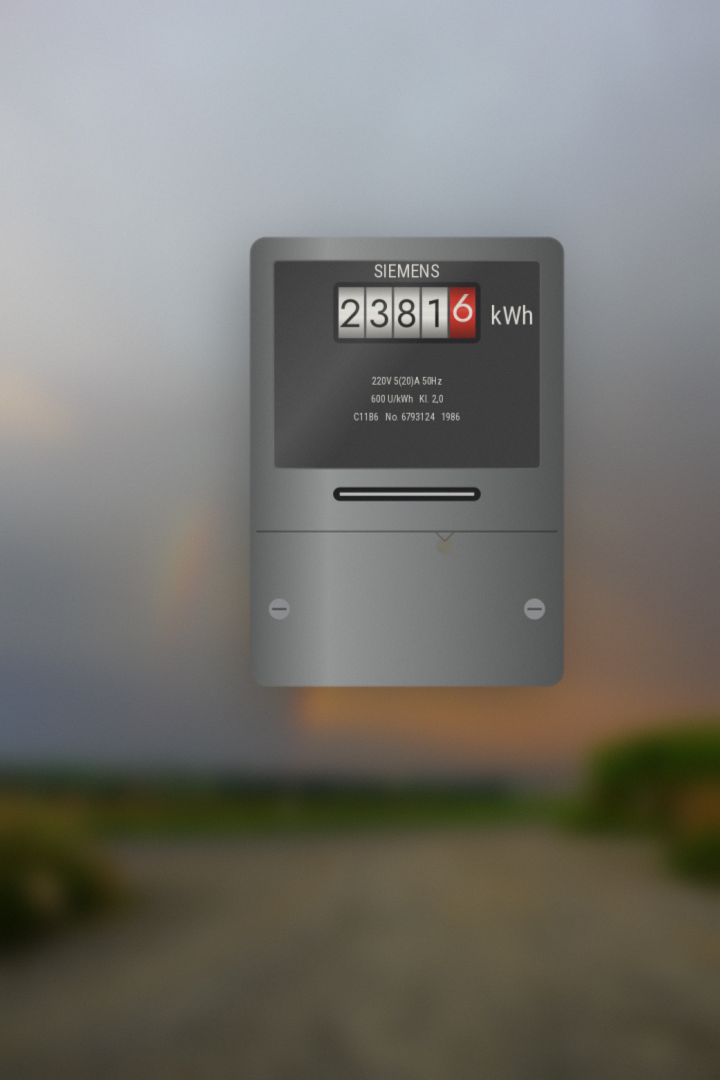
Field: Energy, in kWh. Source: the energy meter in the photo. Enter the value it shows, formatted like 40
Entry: 2381.6
